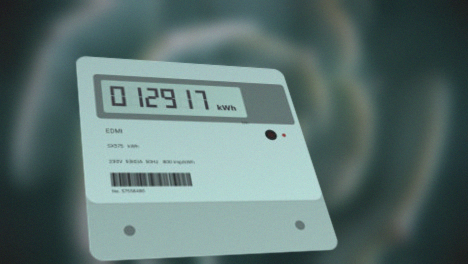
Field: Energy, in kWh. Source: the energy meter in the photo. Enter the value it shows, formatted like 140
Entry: 12917
